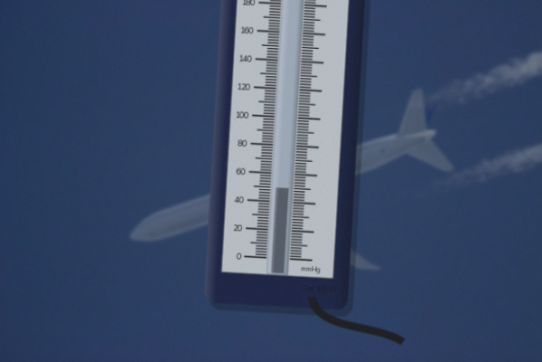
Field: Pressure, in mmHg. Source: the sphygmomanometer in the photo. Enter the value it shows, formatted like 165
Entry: 50
